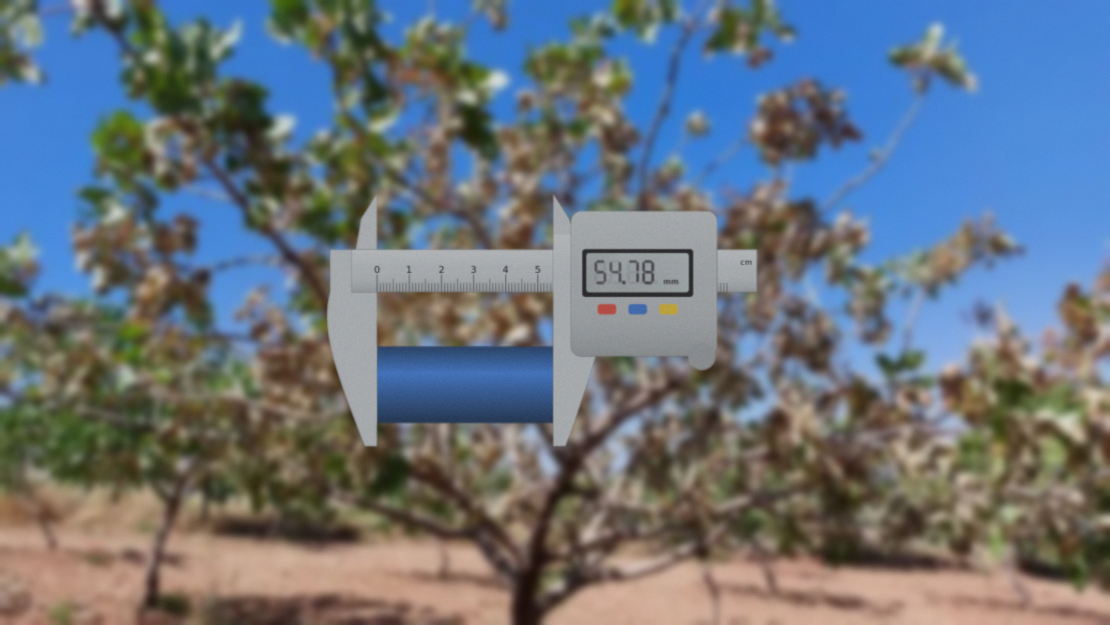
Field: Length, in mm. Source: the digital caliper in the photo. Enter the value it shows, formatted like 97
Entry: 54.78
